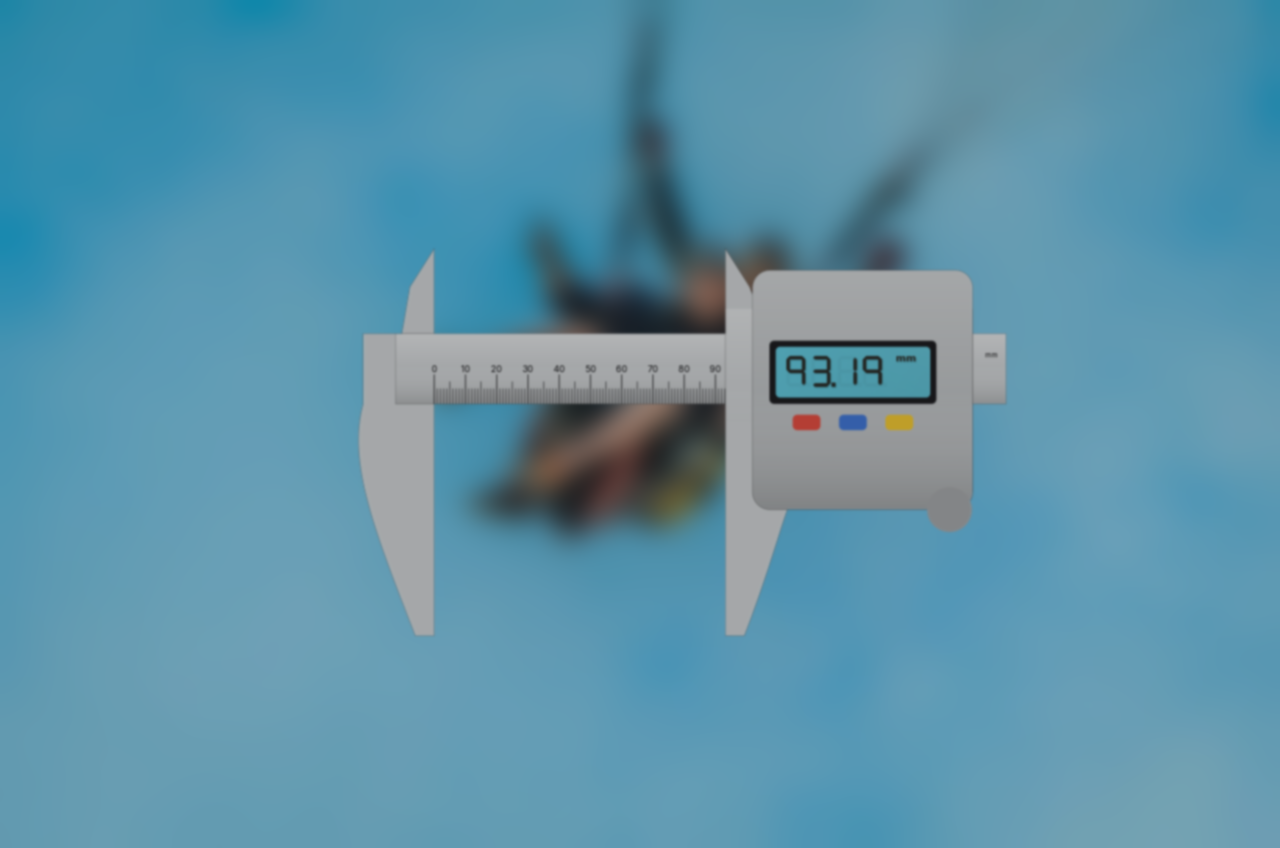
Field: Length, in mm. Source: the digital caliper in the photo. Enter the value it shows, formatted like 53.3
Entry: 93.19
